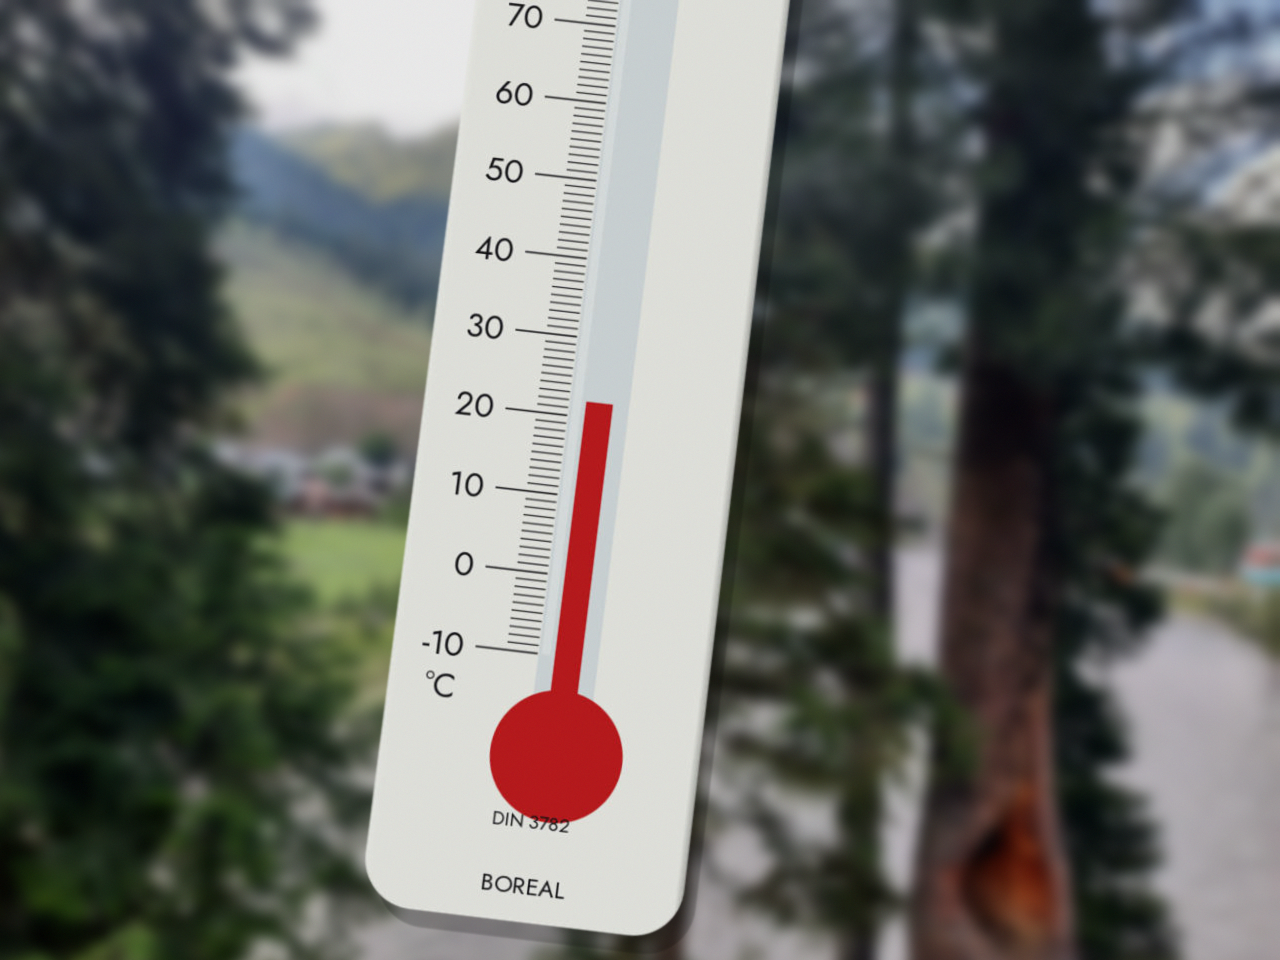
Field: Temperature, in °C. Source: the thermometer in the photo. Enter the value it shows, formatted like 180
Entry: 22
